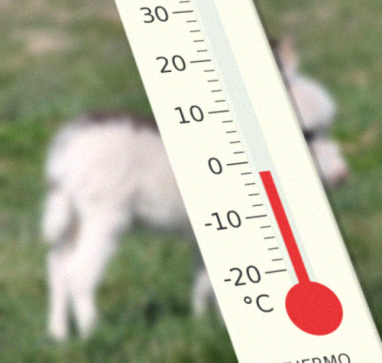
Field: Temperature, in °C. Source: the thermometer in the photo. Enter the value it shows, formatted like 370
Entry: -2
